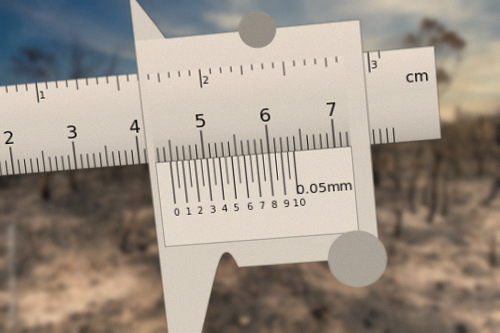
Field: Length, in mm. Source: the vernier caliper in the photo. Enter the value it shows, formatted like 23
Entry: 44.8
